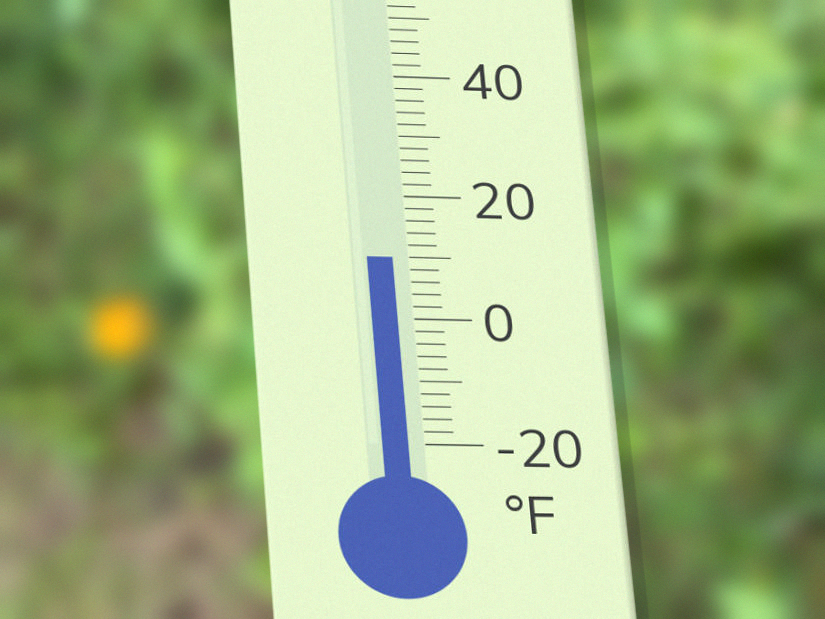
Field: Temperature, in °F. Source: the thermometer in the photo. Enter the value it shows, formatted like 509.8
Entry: 10
